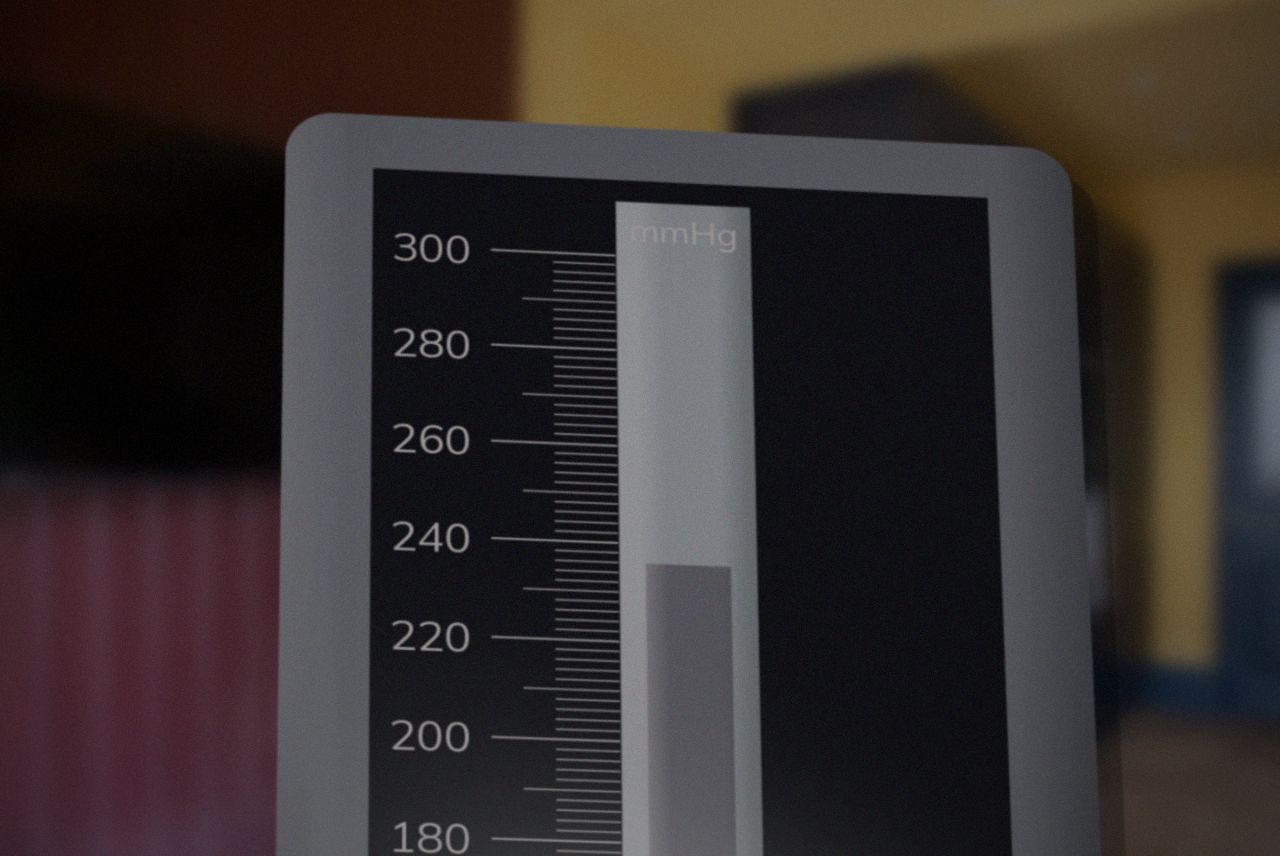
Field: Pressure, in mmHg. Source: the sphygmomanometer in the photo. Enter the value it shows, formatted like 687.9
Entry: 236
